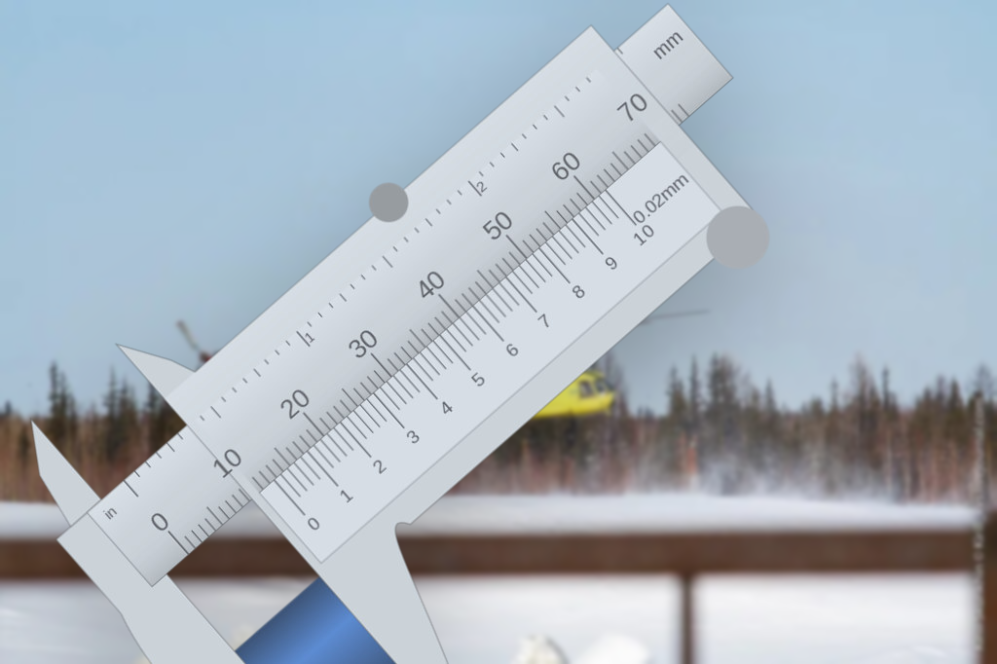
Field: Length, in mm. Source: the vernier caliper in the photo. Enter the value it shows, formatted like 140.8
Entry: 12.6
